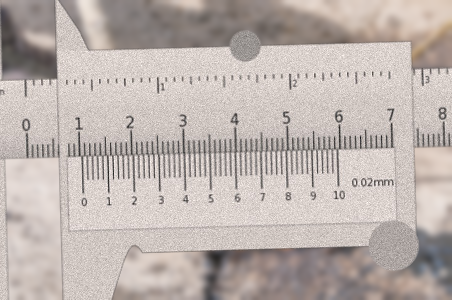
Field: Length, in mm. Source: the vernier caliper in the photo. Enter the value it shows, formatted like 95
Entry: 10.5
